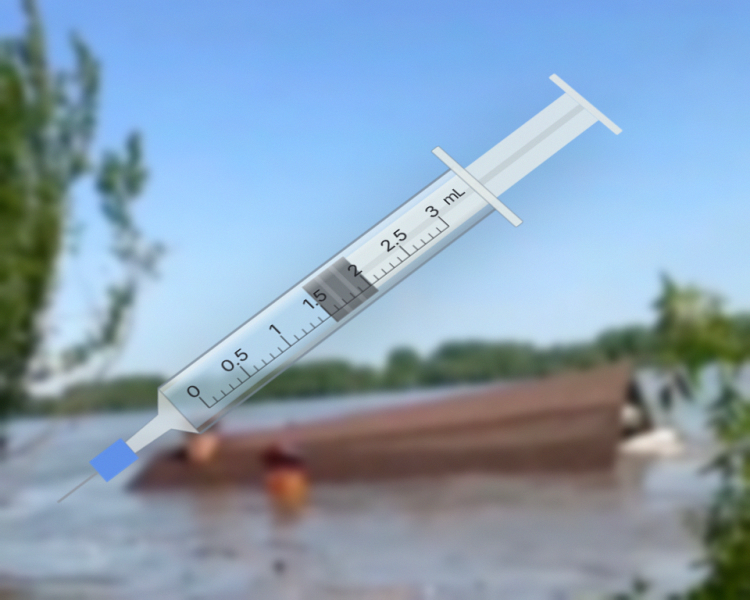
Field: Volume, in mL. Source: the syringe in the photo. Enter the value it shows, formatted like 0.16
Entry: 1.5
